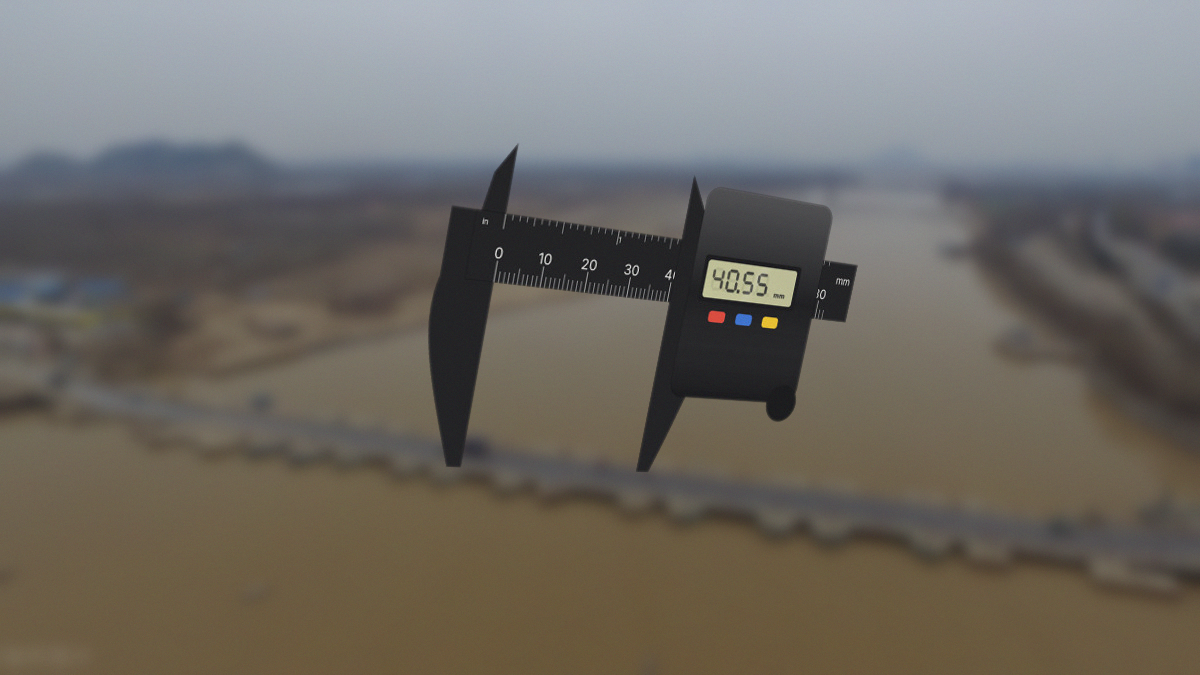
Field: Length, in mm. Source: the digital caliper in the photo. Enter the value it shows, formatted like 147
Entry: 40.55
